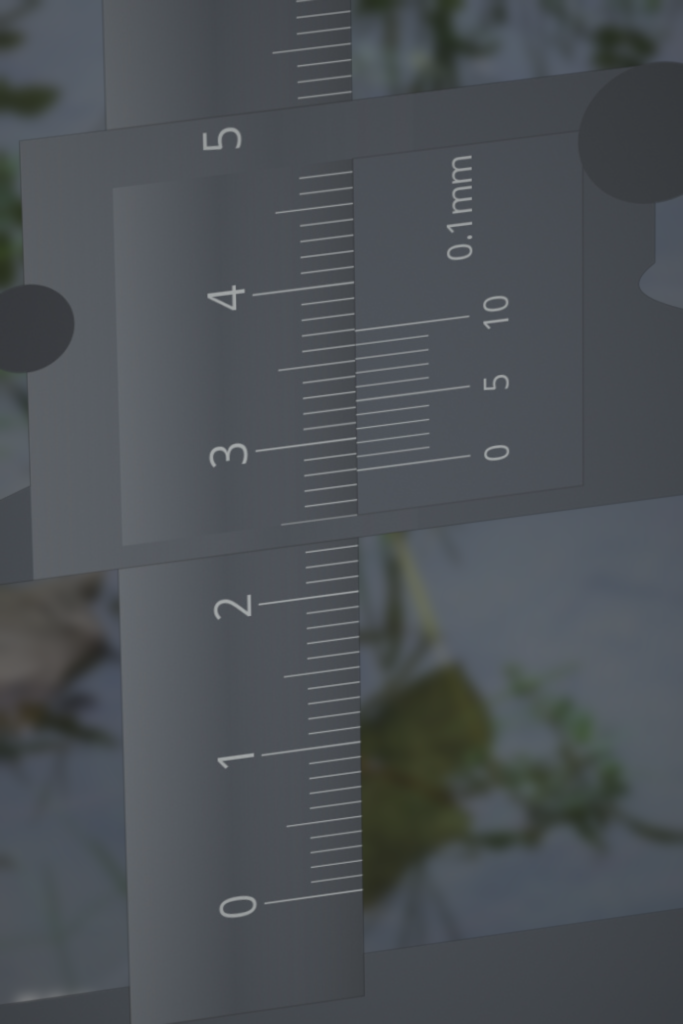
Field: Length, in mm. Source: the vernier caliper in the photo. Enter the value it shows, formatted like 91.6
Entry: 27.9
